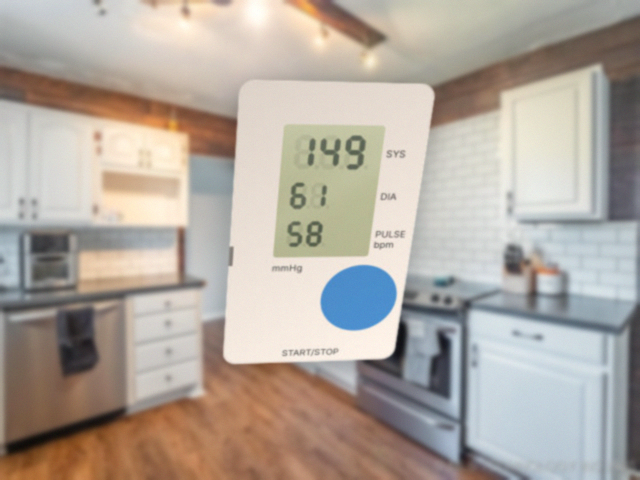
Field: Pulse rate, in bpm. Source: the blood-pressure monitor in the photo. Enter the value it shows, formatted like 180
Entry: 58
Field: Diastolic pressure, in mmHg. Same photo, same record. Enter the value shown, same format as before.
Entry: 61
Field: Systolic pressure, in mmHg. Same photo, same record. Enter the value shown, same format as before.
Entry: 149
